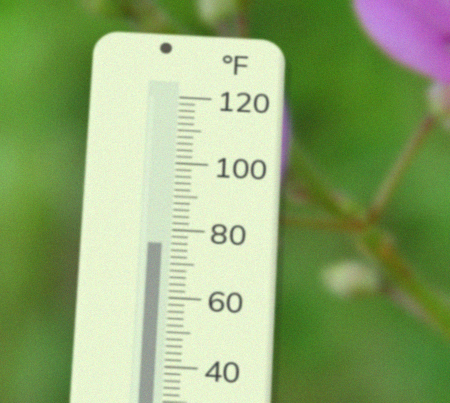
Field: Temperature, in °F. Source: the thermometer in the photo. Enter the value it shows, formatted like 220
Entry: 76
